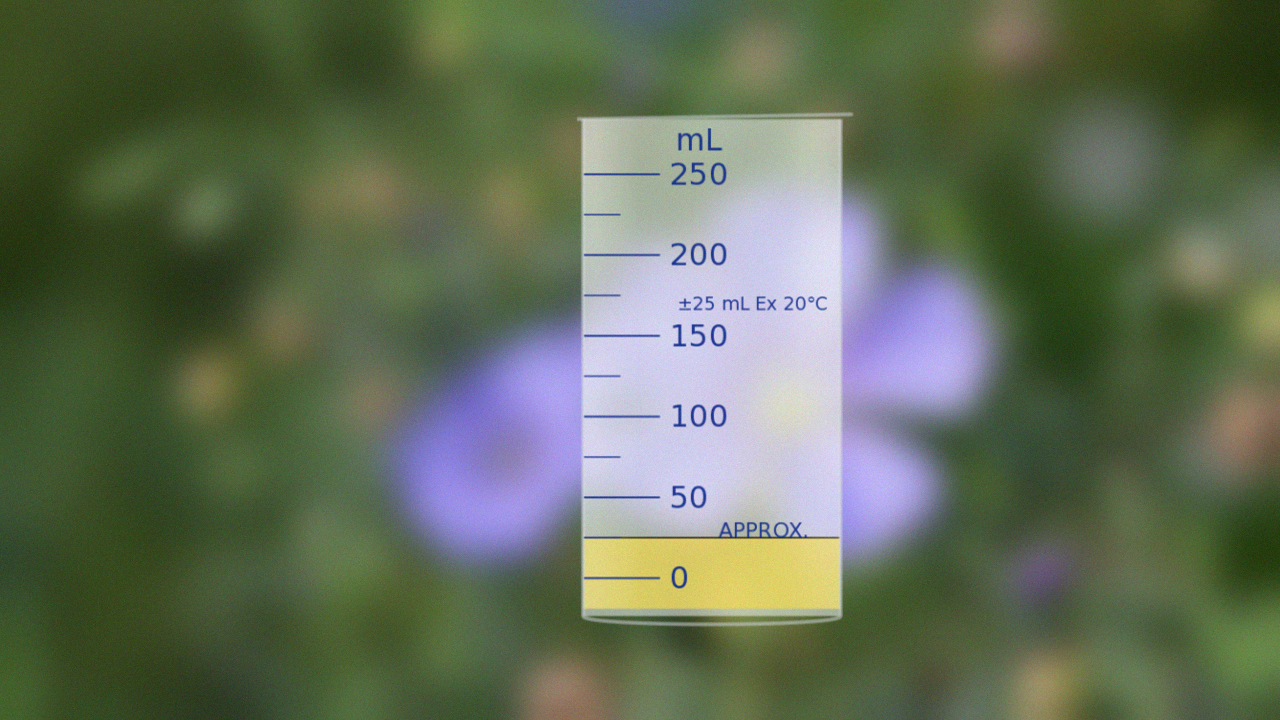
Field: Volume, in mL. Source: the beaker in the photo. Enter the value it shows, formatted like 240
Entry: 25
